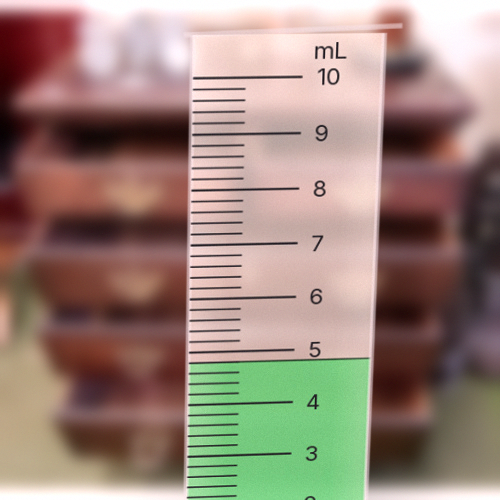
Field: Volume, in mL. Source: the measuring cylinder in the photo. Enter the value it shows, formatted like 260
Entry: 4.8
